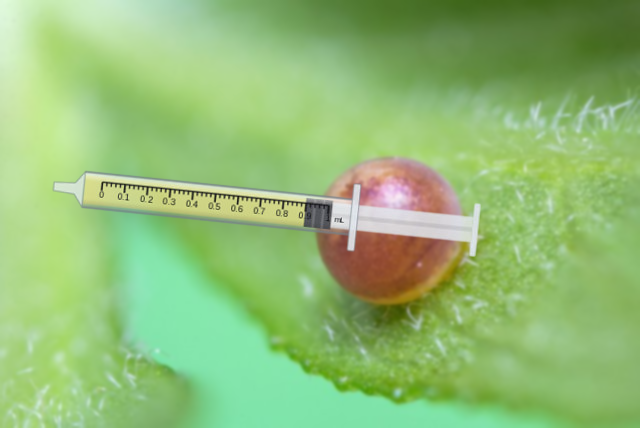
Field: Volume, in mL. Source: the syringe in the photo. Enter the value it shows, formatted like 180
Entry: 0.9
